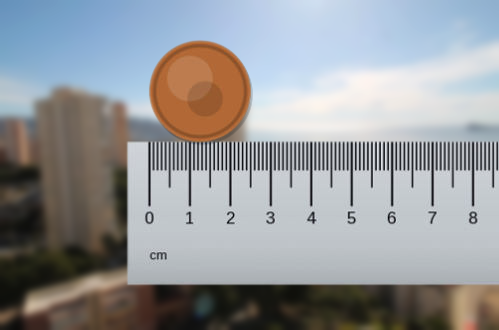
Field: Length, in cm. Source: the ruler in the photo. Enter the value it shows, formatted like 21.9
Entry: 2.5
